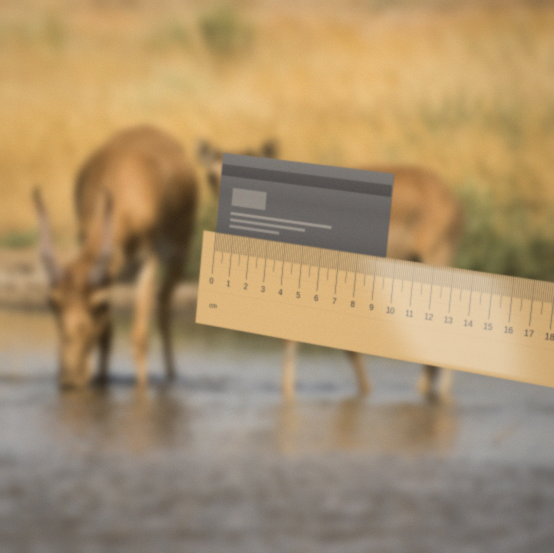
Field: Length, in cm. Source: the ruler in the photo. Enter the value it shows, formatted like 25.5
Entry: 9.5
